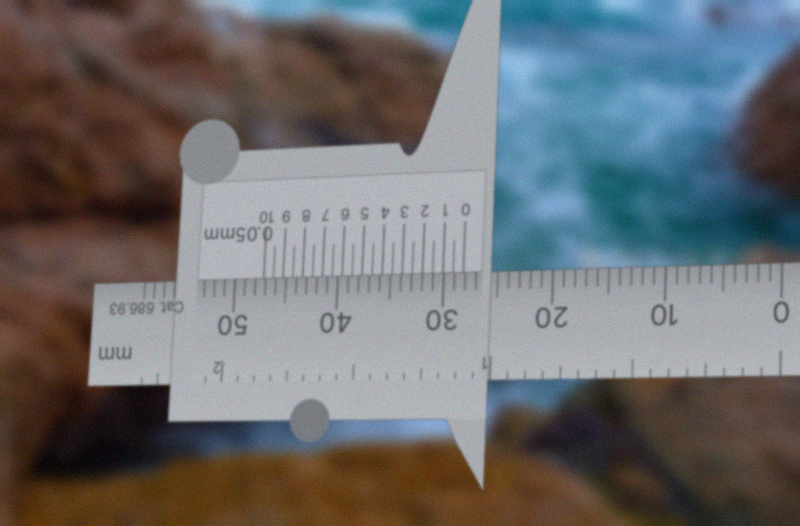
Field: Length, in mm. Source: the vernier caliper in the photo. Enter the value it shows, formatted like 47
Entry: 28.2
